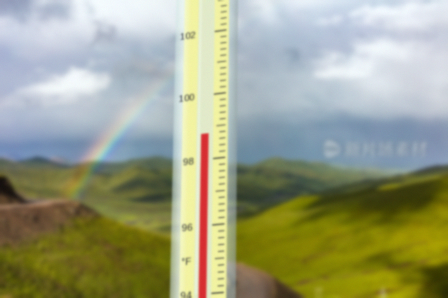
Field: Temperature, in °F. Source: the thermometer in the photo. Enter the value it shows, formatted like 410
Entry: 98.8
